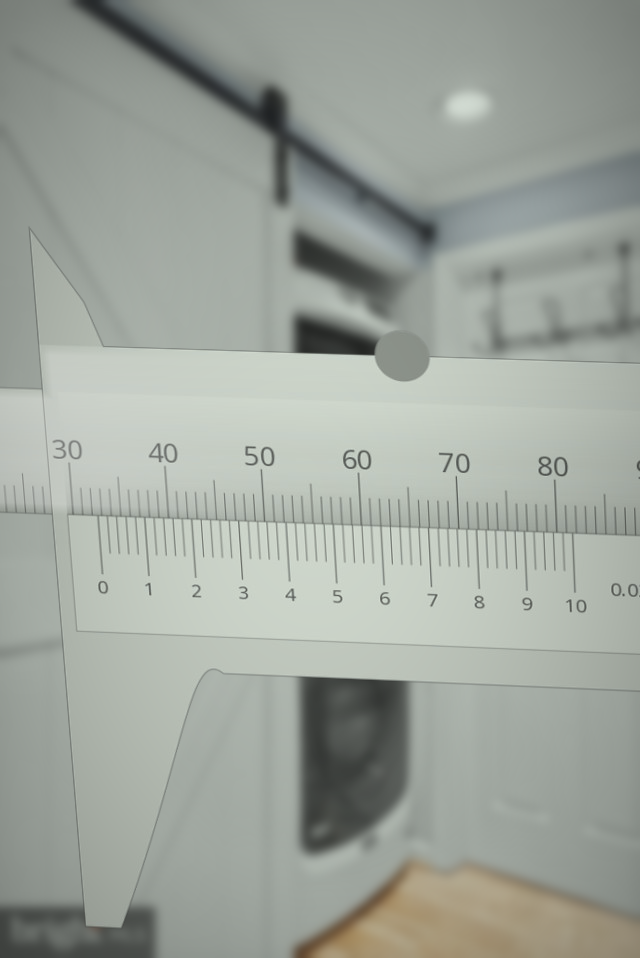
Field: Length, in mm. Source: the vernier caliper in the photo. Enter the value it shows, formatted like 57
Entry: 32.6
